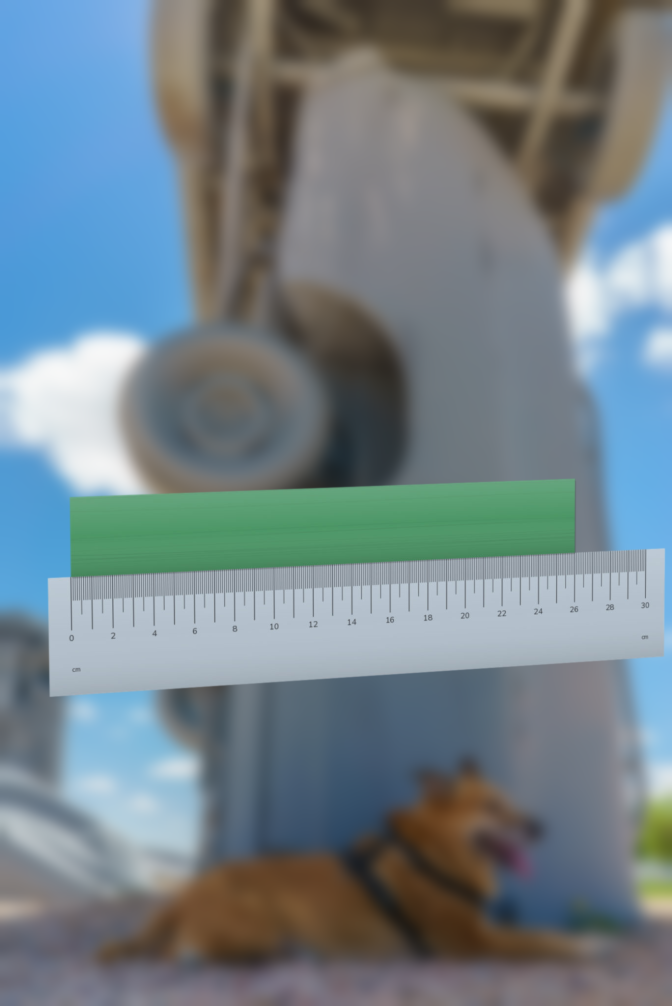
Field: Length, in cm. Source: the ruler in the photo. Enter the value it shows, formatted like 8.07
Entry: 26
